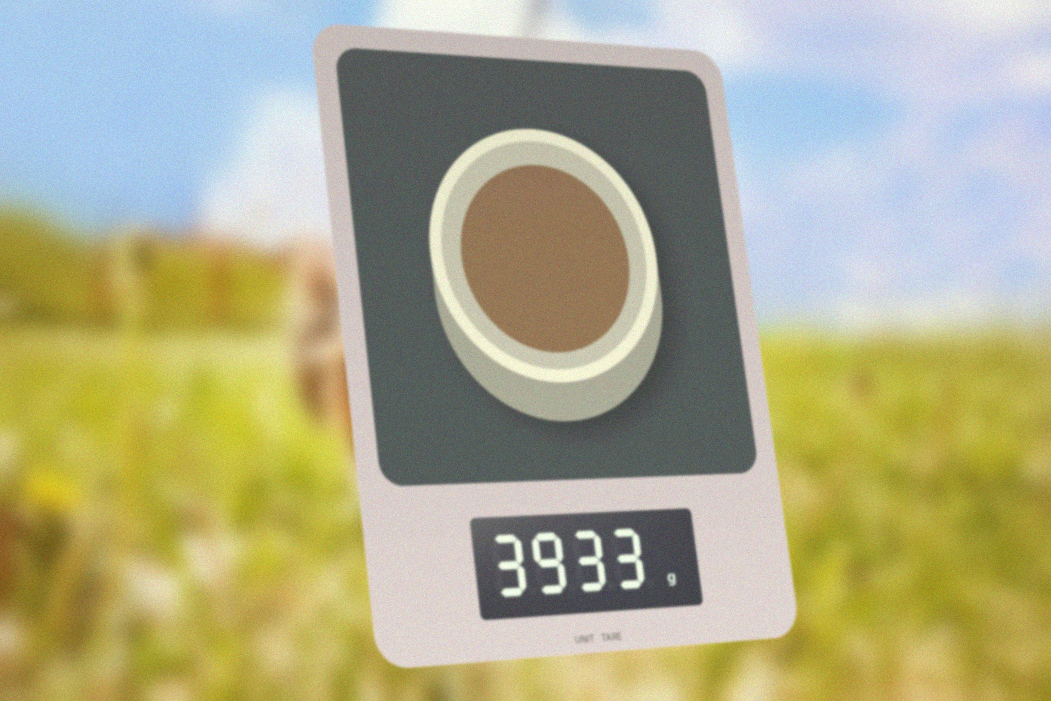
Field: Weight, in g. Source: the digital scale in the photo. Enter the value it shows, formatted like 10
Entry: 3933
